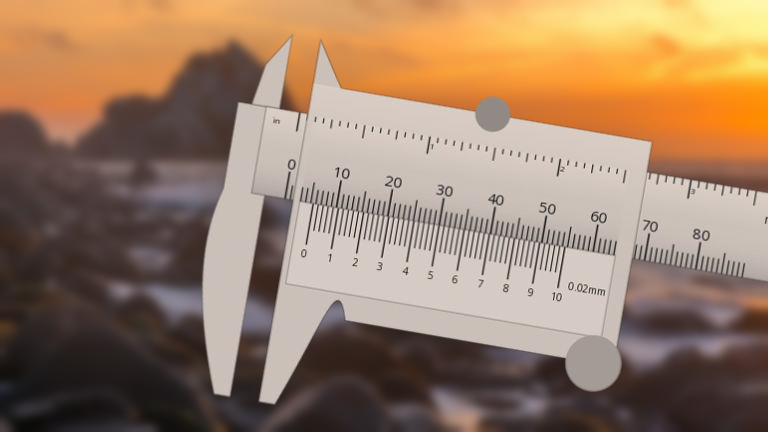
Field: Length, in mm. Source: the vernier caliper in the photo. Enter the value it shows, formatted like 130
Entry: 5.5
